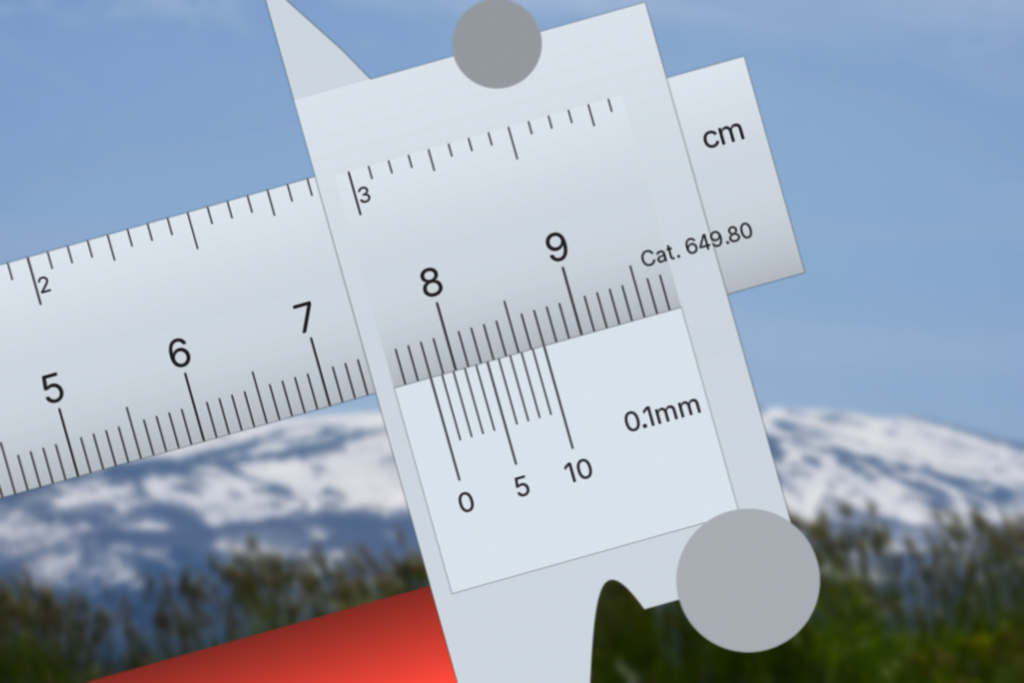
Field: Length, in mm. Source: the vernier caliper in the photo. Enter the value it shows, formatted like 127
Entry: 78.0
